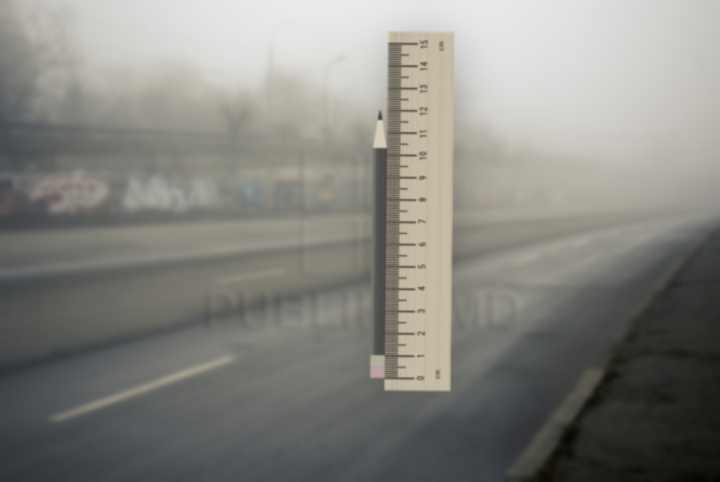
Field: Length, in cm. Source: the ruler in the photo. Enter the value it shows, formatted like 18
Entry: 12
